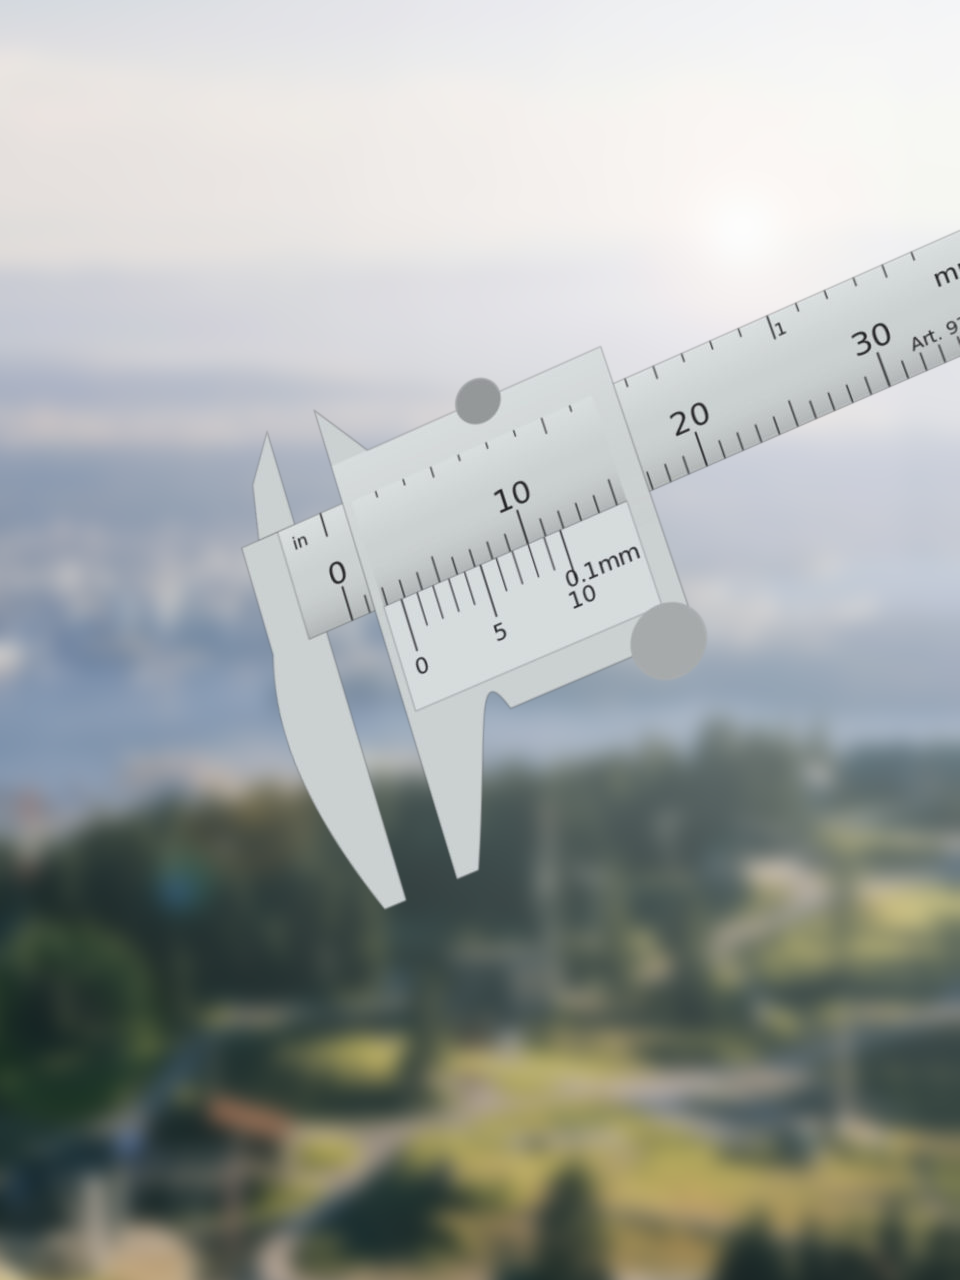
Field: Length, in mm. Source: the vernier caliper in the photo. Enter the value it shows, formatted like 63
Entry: 2.8
